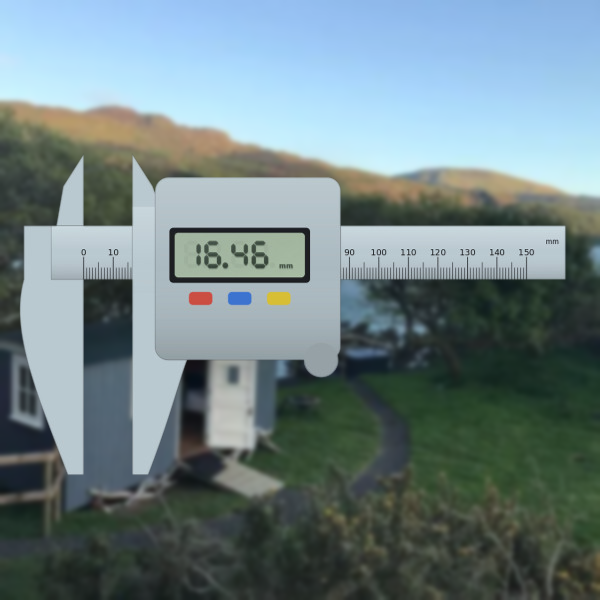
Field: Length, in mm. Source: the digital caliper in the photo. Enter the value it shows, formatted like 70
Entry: 16.46
